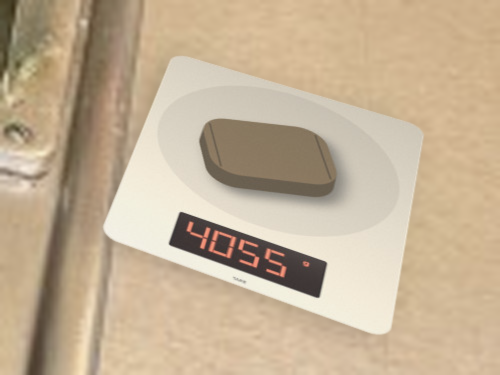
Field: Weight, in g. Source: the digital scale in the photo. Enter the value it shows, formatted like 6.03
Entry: 4055
